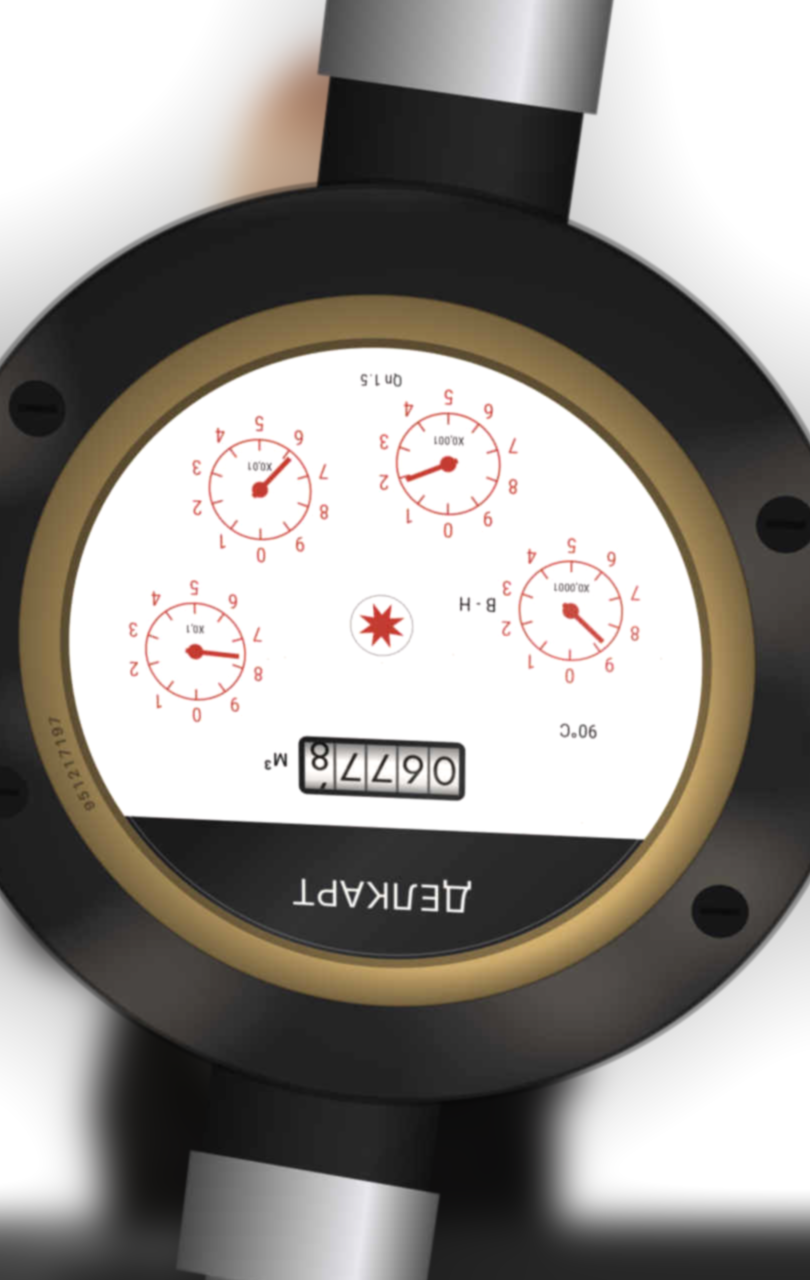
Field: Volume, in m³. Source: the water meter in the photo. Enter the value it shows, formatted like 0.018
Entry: 6777.7618
